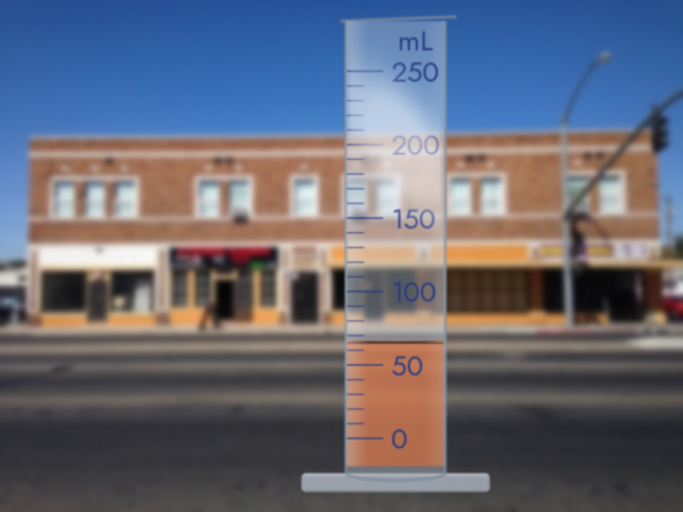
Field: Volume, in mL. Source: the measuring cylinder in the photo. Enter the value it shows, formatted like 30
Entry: 65
